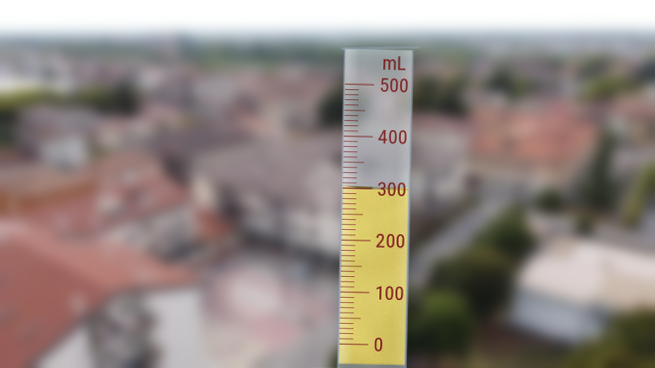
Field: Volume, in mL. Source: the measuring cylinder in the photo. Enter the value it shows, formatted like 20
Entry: 300
